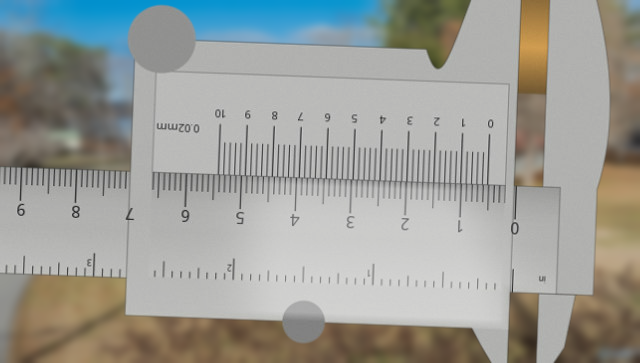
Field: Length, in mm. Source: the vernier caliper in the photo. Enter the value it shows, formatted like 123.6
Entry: 5.2
